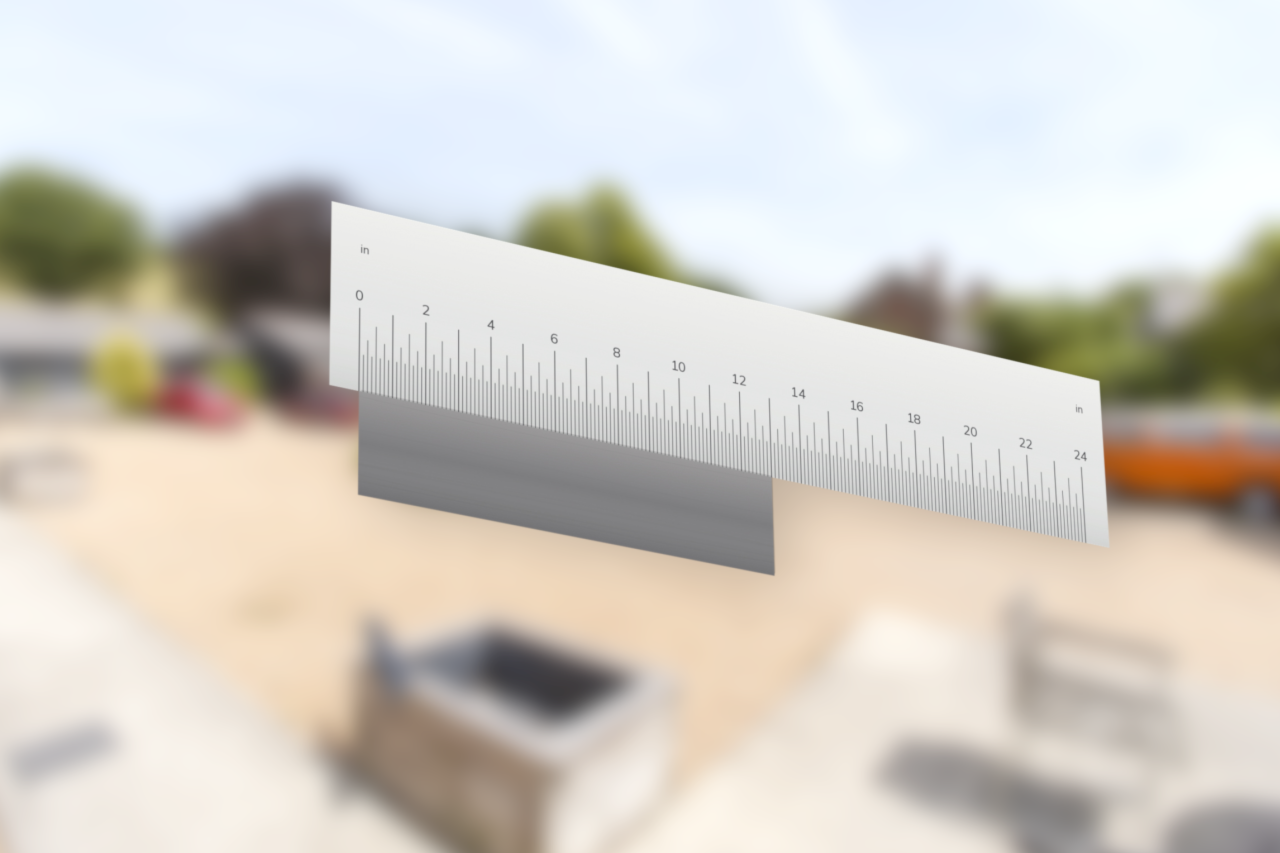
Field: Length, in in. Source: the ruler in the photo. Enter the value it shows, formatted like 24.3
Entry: 13
